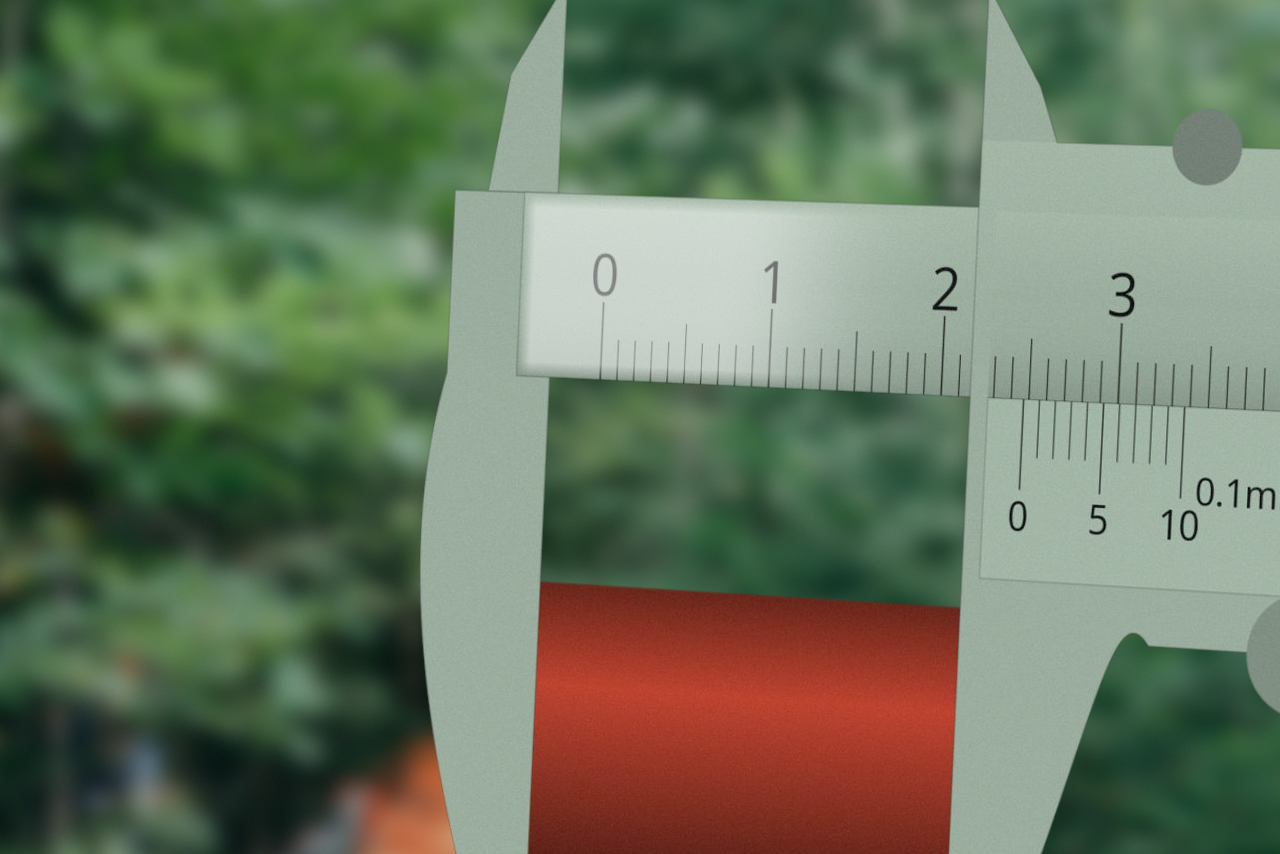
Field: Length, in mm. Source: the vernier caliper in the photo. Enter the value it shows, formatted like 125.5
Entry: 24.7
